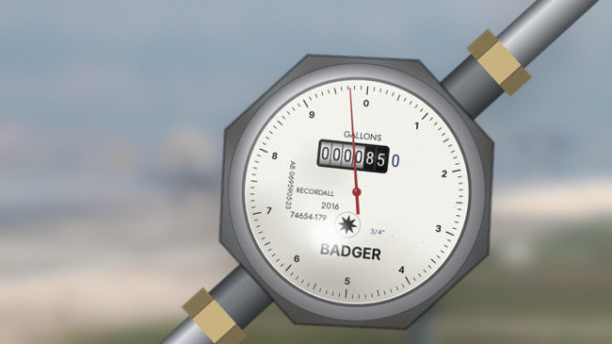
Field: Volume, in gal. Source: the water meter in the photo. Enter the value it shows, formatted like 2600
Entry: 849.7
